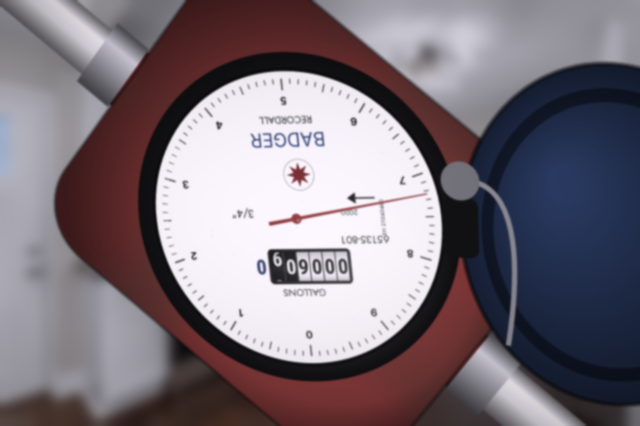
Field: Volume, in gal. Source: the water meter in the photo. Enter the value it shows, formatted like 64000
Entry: 6087.2
